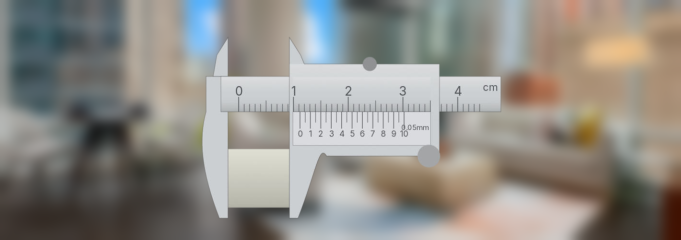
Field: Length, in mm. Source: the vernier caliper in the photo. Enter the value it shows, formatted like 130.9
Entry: 11.2
